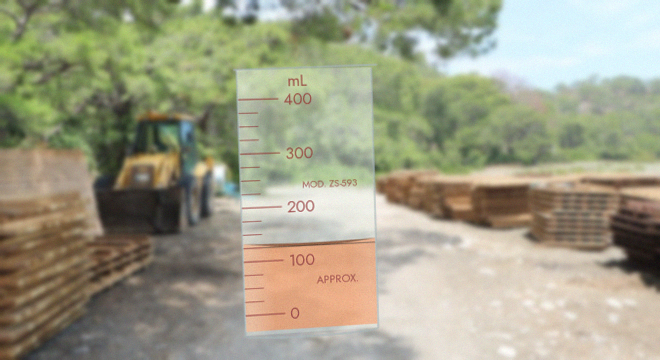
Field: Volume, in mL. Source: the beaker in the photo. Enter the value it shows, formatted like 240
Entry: 125
